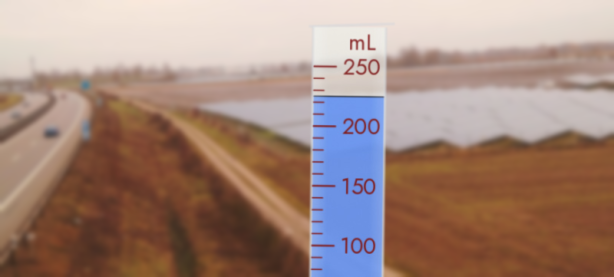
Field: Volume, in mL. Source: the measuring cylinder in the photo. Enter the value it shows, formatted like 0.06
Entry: 225
